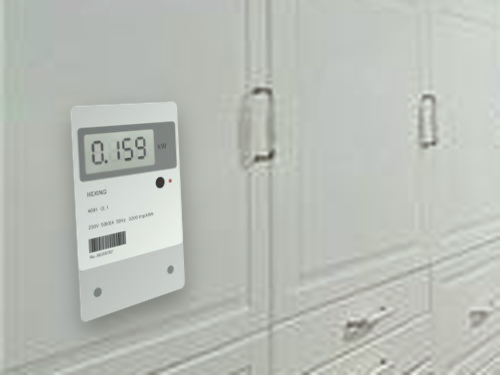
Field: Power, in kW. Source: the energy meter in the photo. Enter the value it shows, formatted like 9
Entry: 0.159
